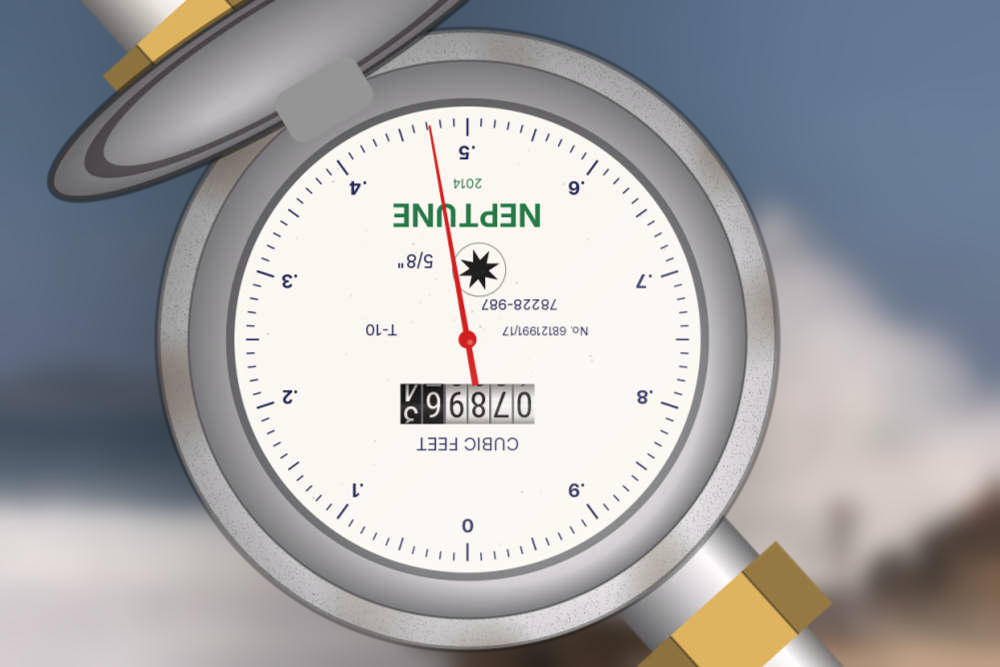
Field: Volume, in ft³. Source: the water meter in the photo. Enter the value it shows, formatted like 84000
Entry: 78963.47
